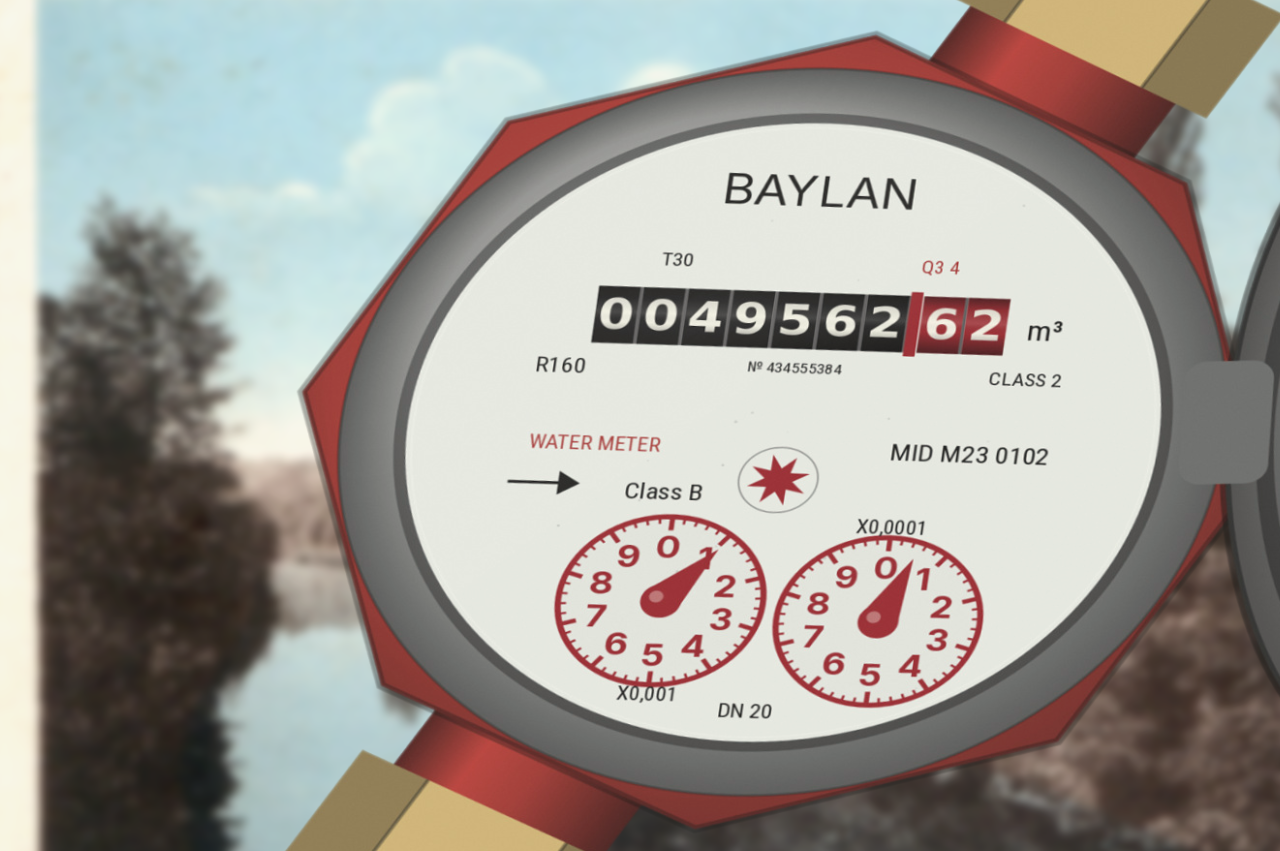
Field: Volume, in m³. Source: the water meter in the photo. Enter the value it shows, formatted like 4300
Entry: 49562.6210
